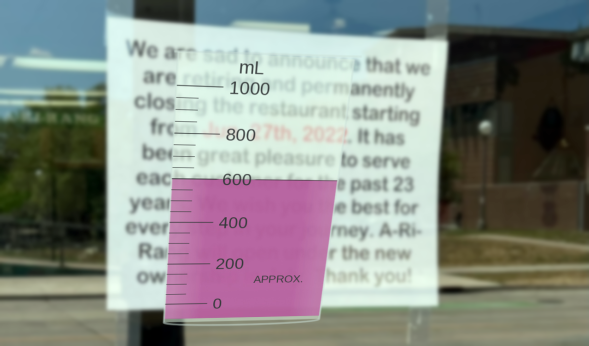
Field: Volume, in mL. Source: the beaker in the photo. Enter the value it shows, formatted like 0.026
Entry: 600
